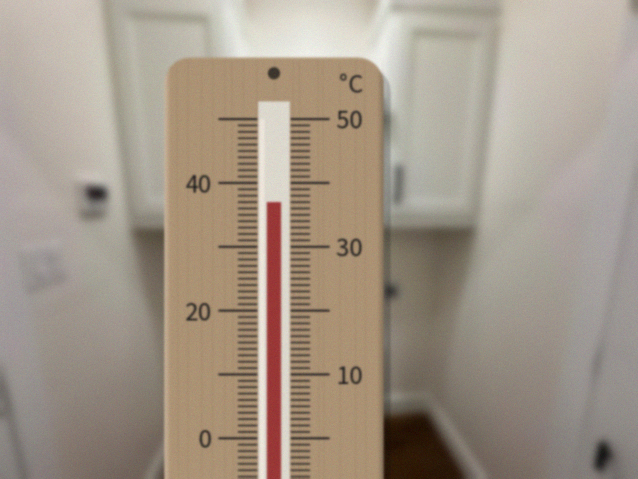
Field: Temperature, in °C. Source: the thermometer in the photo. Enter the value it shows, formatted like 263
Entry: 37
